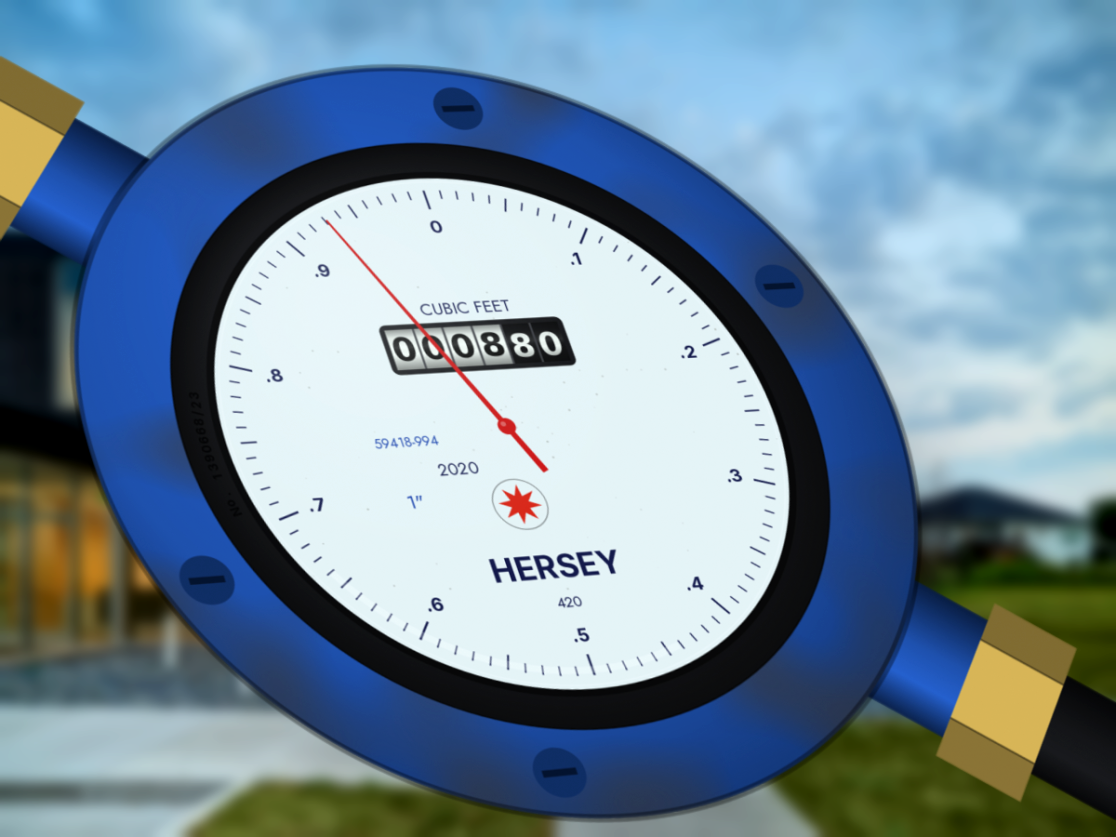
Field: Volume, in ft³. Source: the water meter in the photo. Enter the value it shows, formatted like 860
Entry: 879.93
